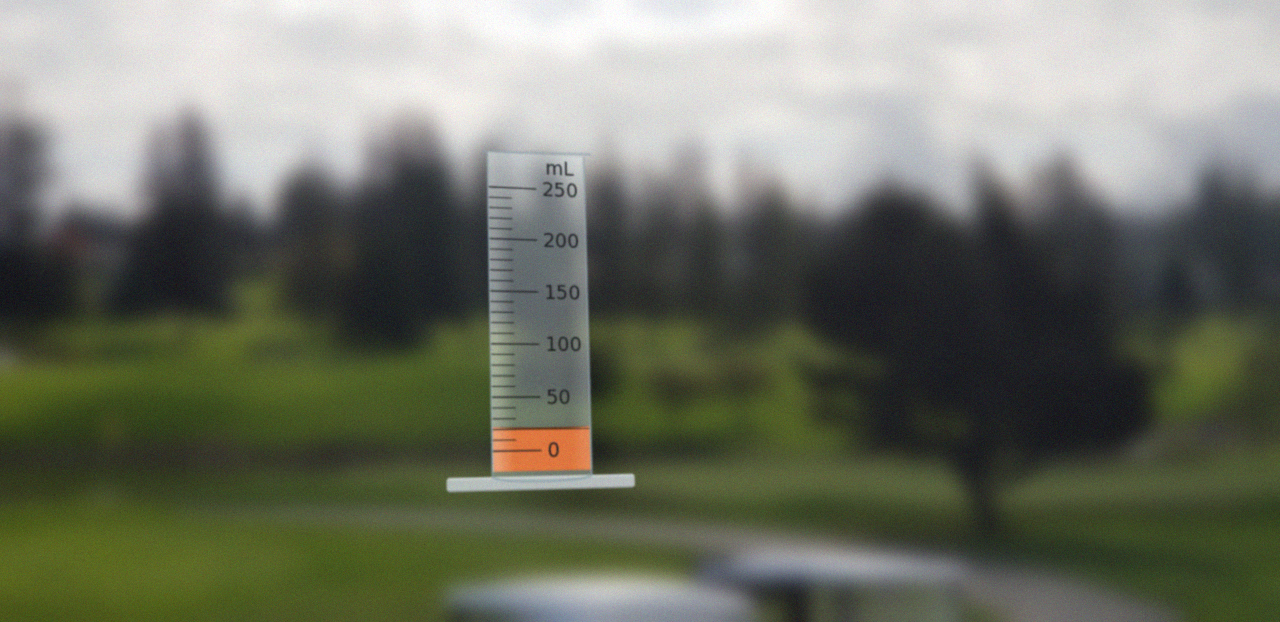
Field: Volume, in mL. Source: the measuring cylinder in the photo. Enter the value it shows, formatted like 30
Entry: 20
